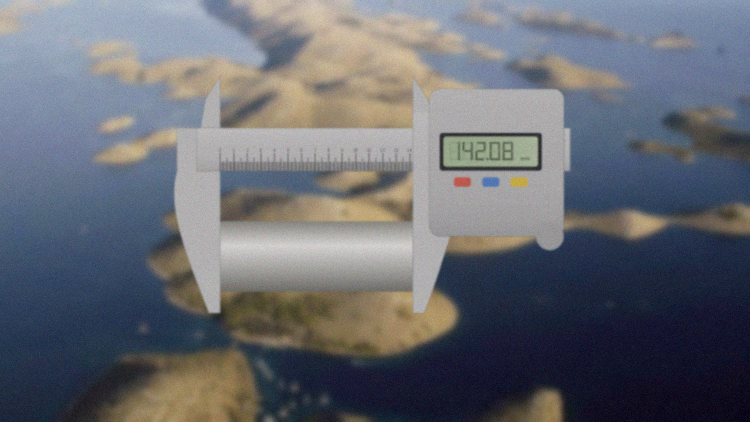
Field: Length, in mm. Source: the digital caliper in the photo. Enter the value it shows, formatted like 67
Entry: 142.08
